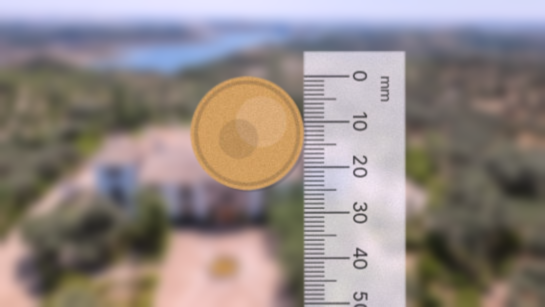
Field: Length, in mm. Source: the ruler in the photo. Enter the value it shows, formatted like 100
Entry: 25
